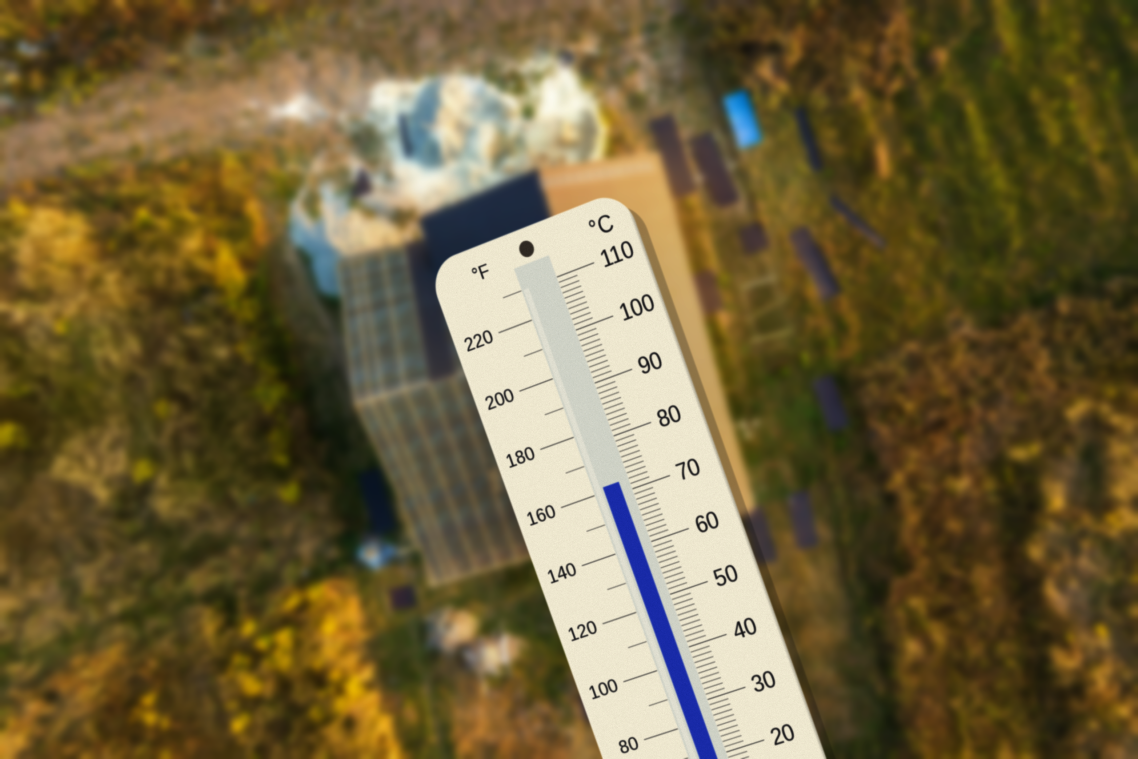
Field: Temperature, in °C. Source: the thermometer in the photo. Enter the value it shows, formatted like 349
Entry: 72
